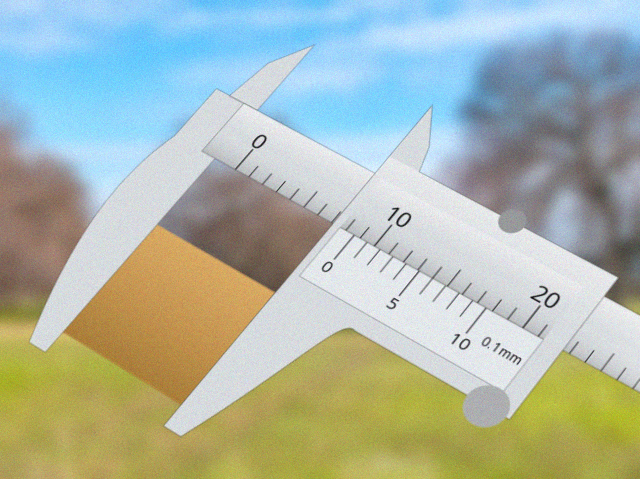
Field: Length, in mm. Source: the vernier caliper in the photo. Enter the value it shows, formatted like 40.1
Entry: 8.6
